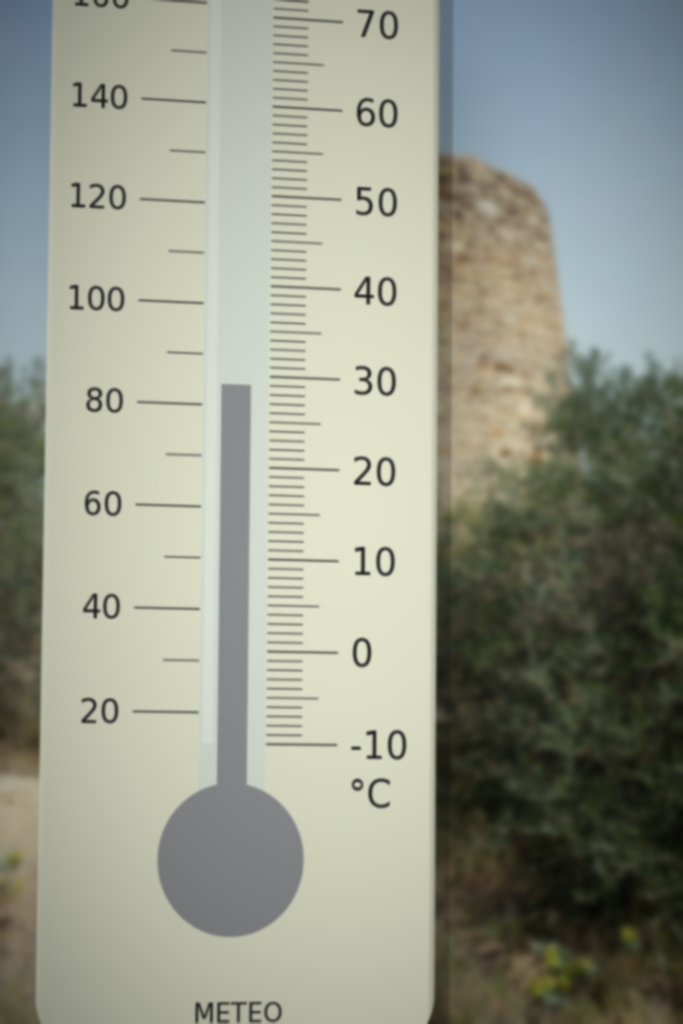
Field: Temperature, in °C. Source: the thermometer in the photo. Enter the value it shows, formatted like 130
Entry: 29
